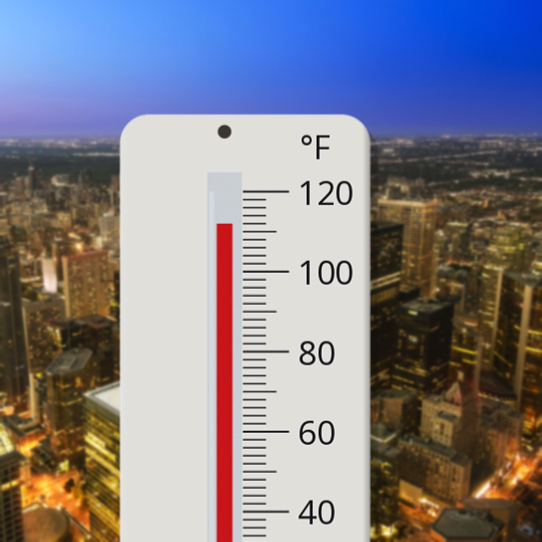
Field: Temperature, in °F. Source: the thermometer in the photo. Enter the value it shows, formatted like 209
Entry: 112
